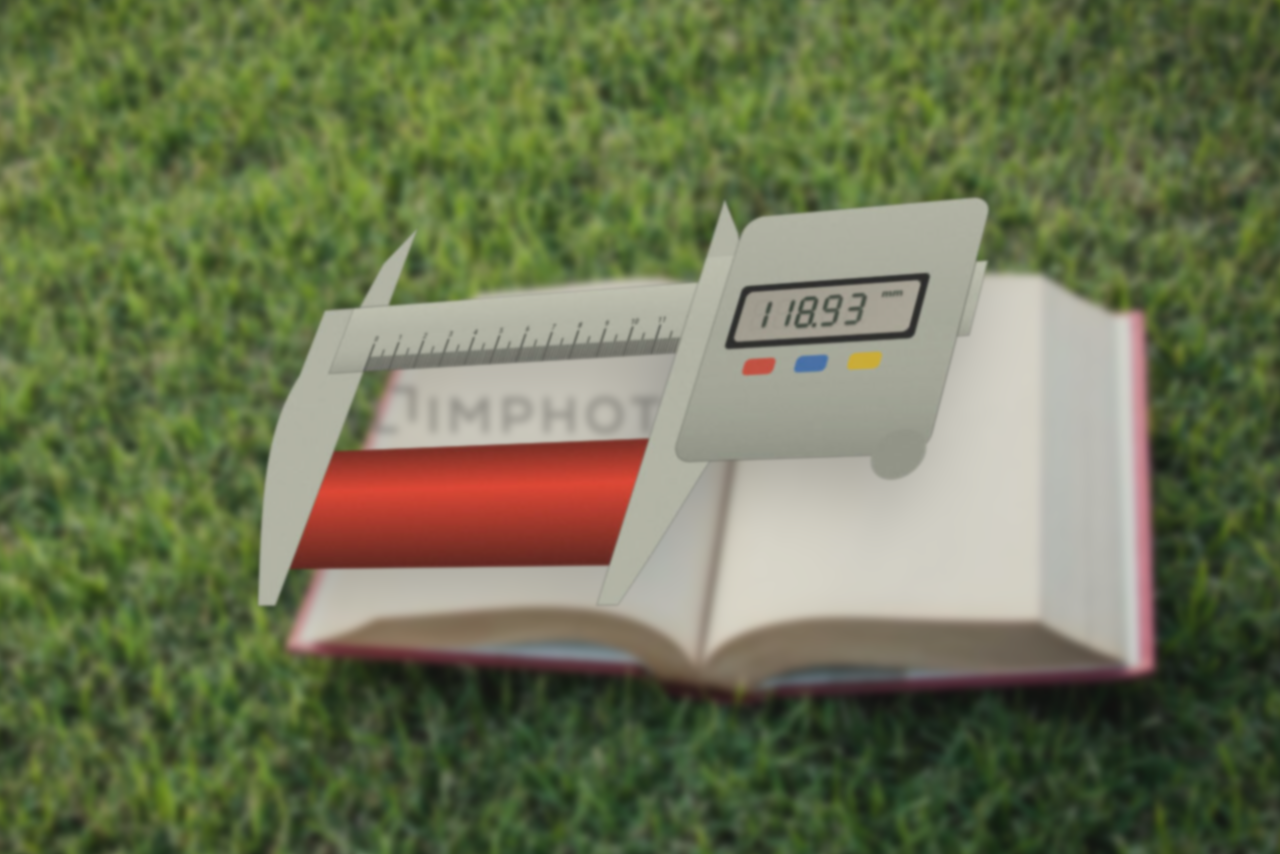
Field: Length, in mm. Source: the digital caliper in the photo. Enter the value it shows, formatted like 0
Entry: 118.93
